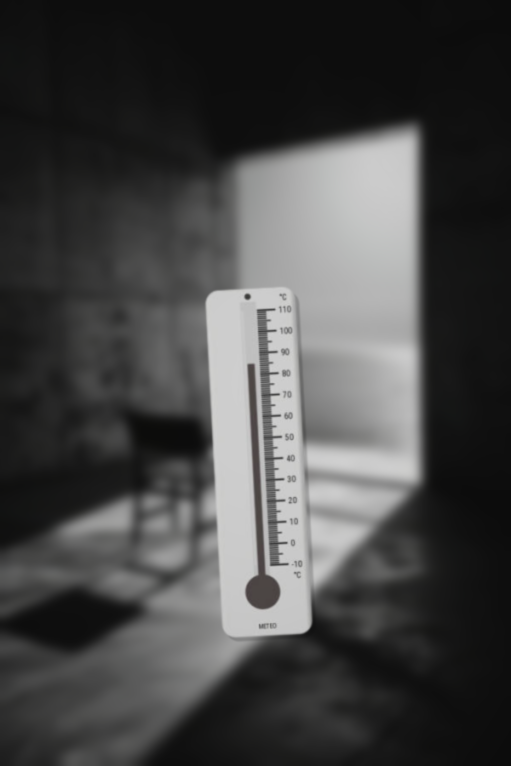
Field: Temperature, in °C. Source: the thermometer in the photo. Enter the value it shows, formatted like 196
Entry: 85
